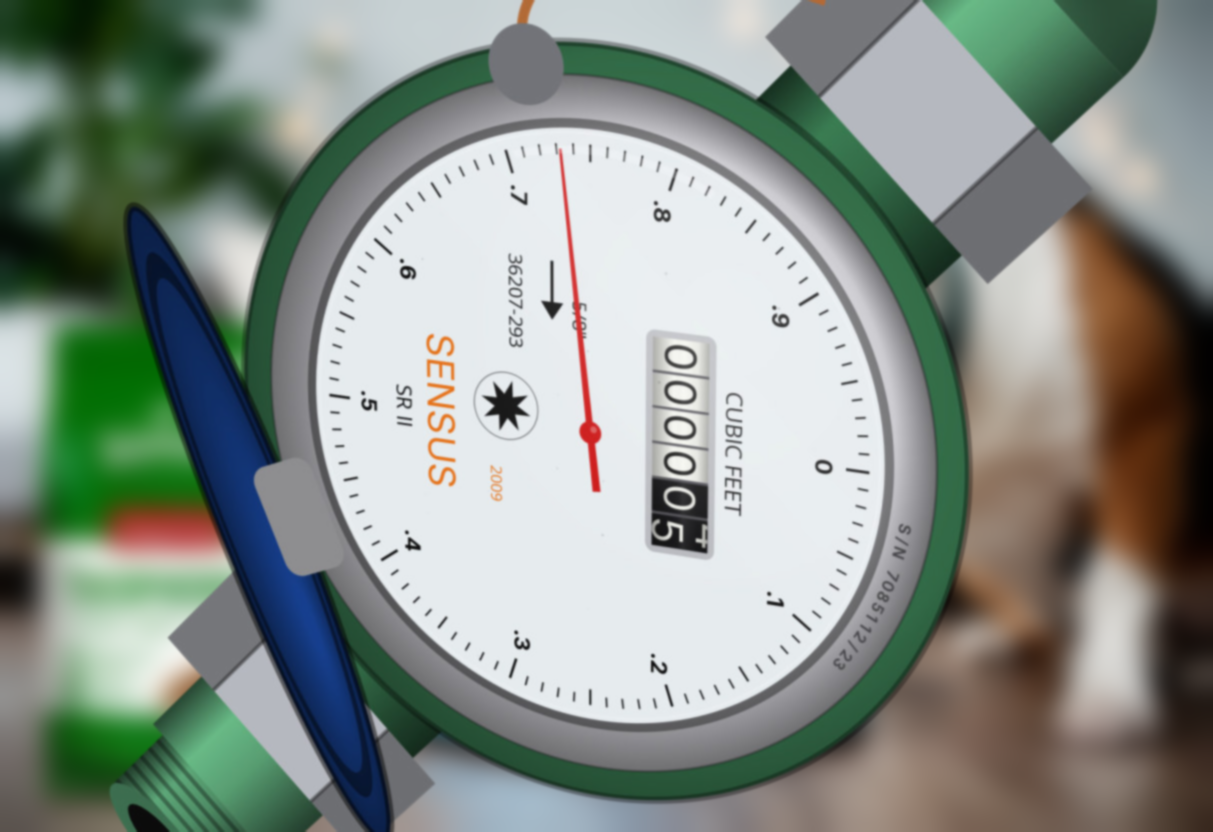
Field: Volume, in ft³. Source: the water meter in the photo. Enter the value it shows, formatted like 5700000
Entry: 4.73
